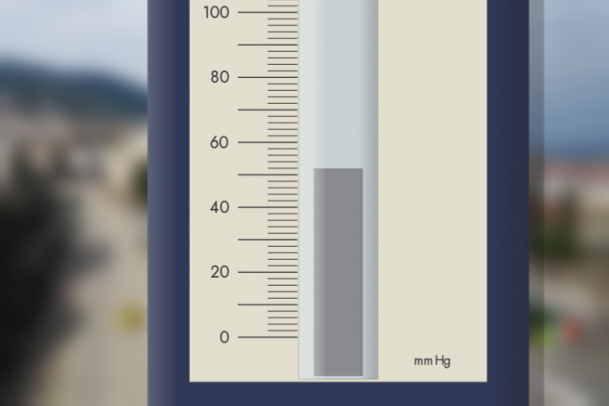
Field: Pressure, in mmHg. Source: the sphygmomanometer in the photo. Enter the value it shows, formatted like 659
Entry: 52
